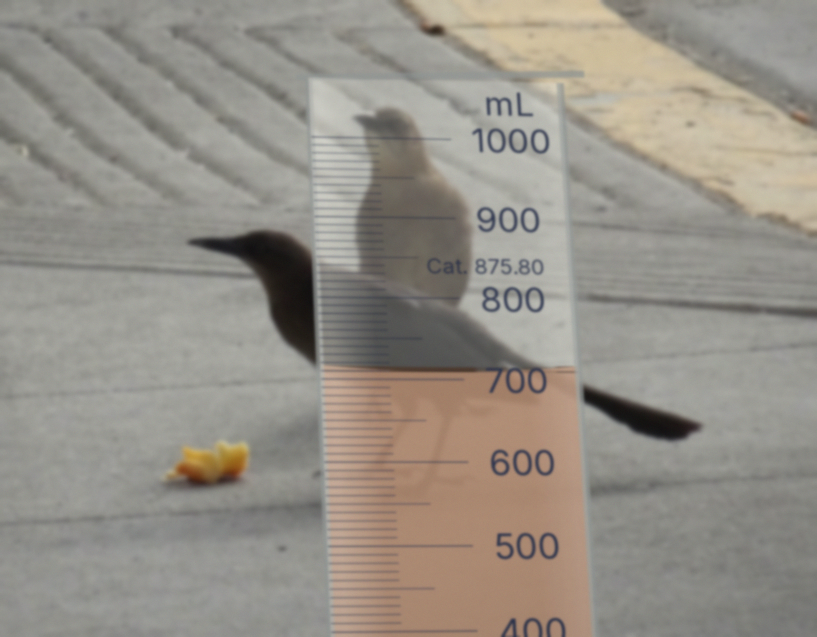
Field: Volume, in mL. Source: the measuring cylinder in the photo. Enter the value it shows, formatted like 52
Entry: 710
